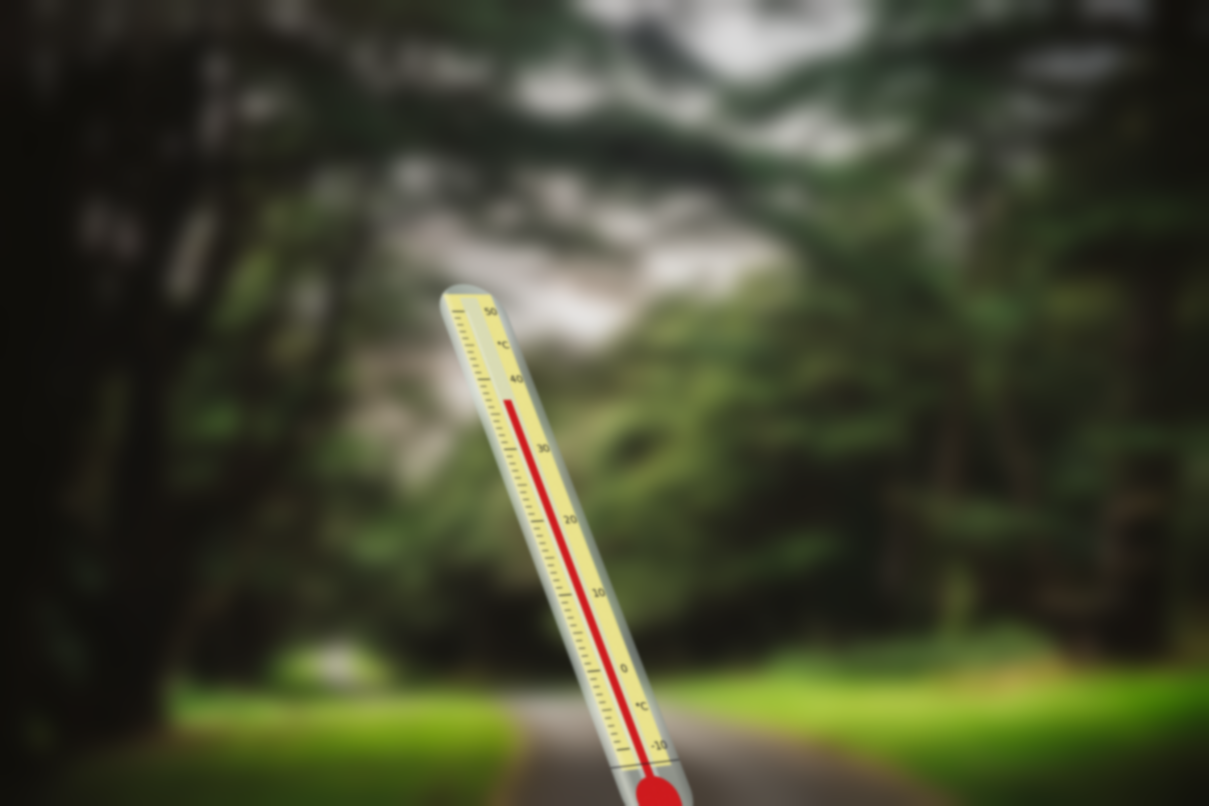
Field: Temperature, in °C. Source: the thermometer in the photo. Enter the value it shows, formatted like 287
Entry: 37
